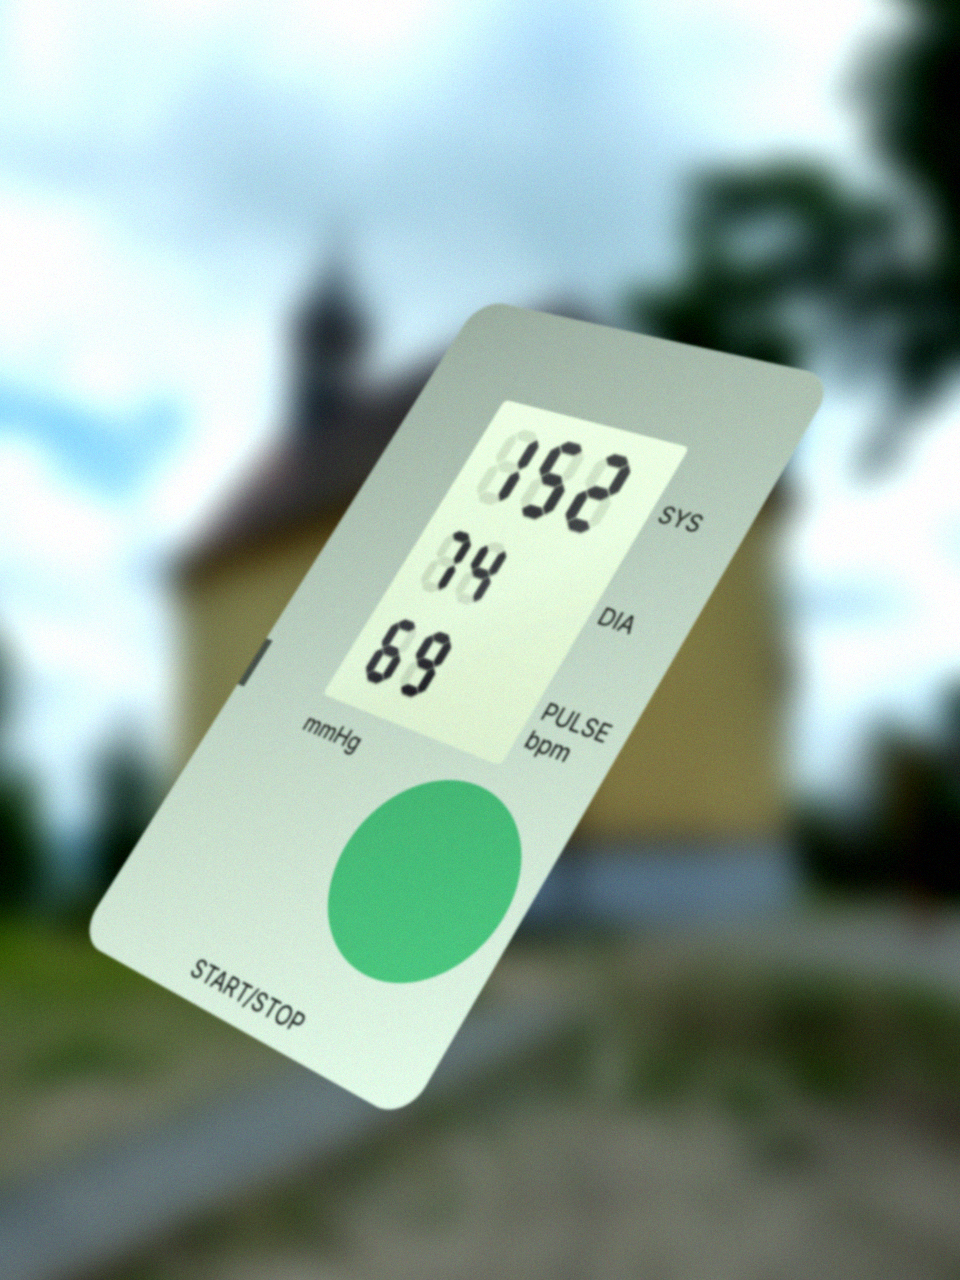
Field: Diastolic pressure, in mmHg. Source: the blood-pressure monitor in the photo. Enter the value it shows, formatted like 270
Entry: 74
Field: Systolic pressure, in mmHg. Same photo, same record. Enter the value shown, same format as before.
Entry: 152
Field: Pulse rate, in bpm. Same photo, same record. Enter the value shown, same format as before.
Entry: 69
